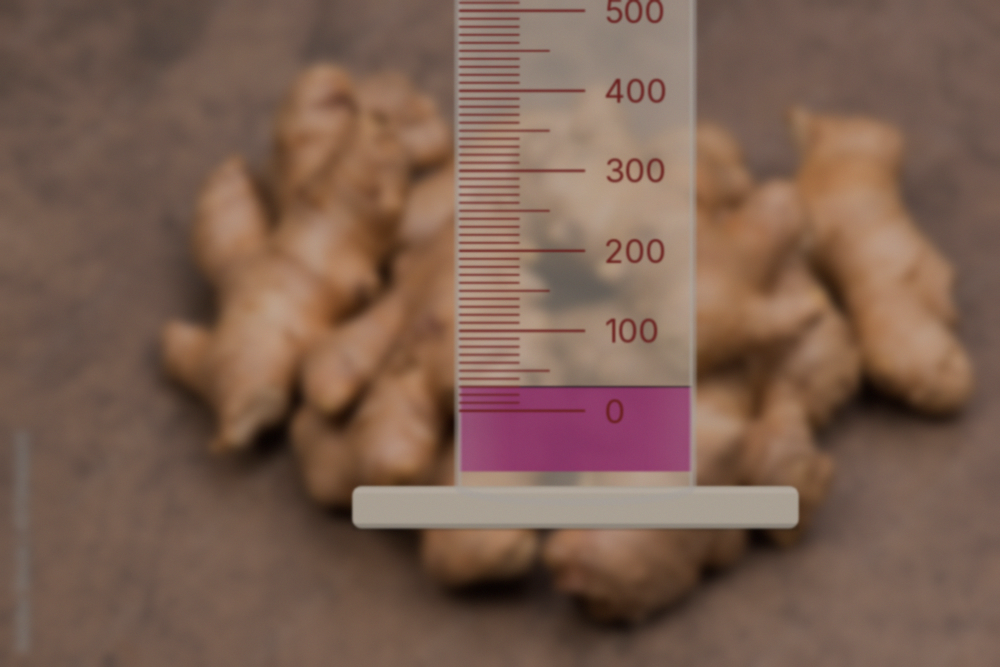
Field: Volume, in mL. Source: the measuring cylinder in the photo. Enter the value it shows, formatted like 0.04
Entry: 30
